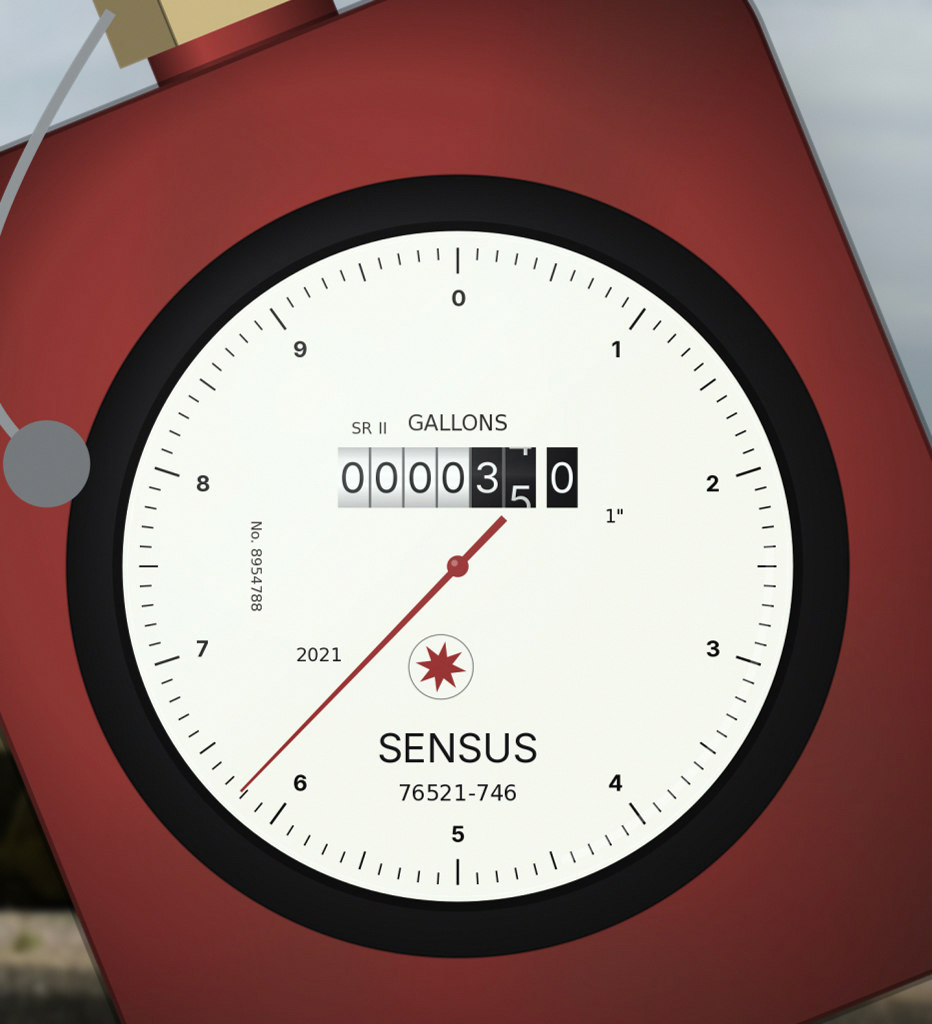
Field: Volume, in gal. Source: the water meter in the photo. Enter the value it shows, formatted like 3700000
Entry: 346.2
